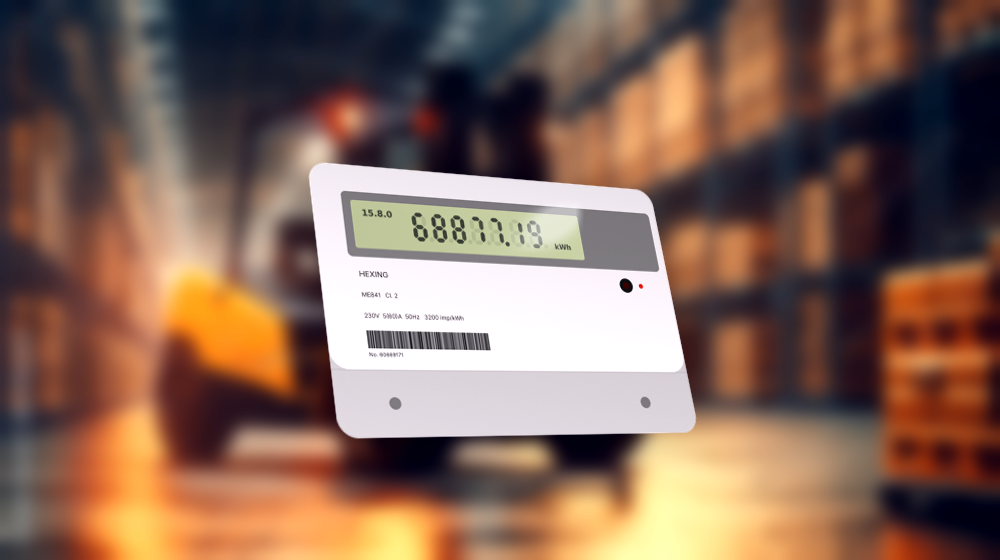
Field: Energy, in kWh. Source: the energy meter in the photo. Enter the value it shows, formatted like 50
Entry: 68877.19
